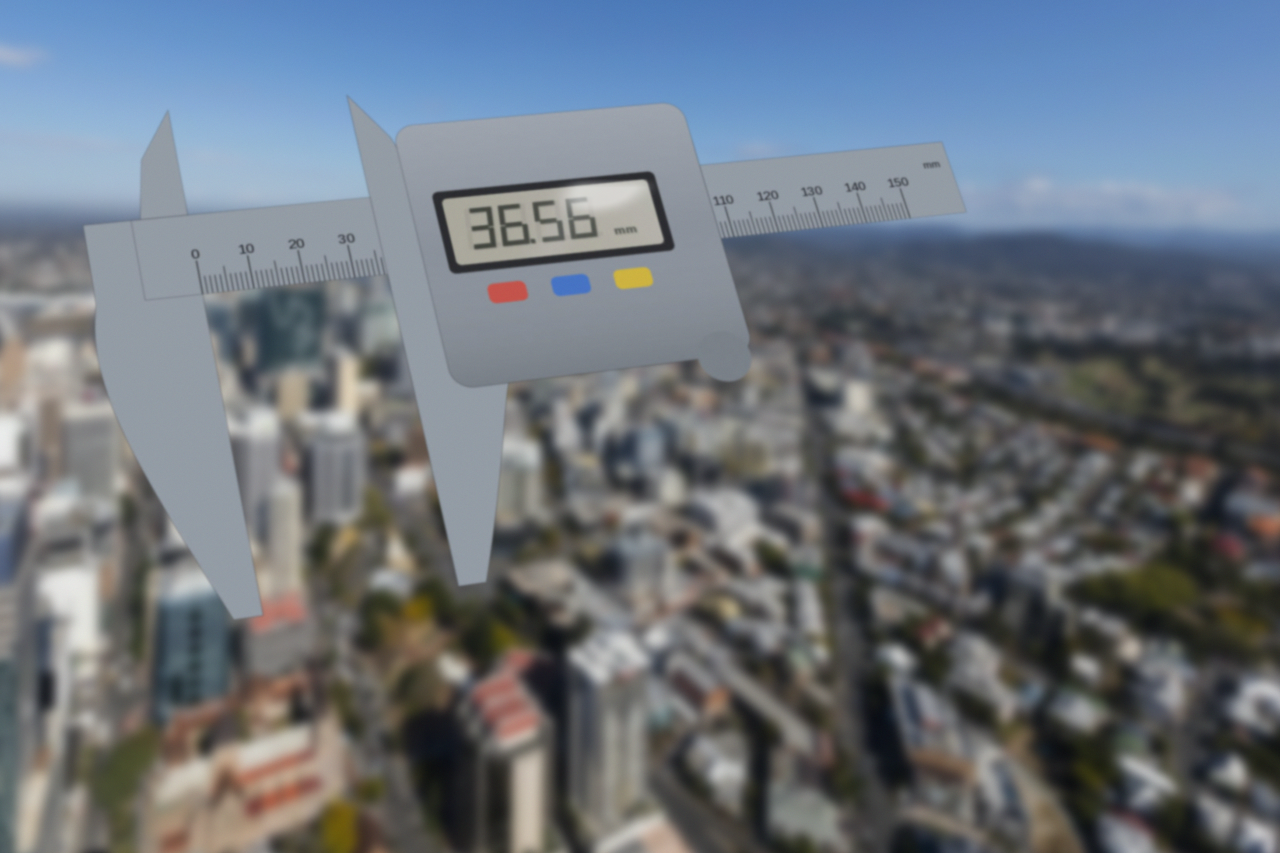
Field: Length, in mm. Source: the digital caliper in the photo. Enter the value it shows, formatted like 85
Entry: 36.56
